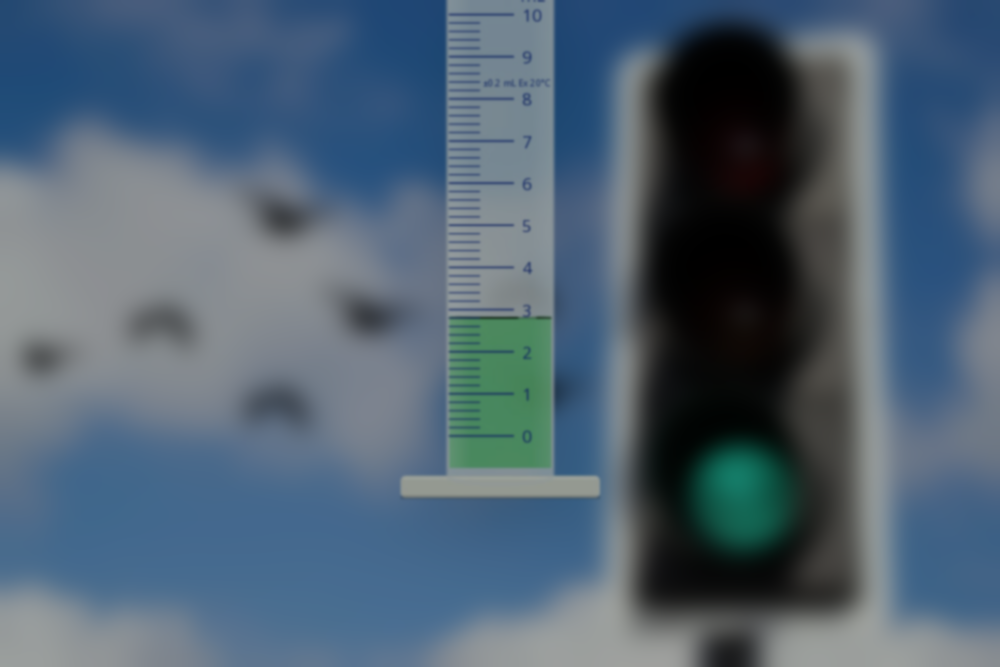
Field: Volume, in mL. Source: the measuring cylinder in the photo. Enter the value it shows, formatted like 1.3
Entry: 2.8
